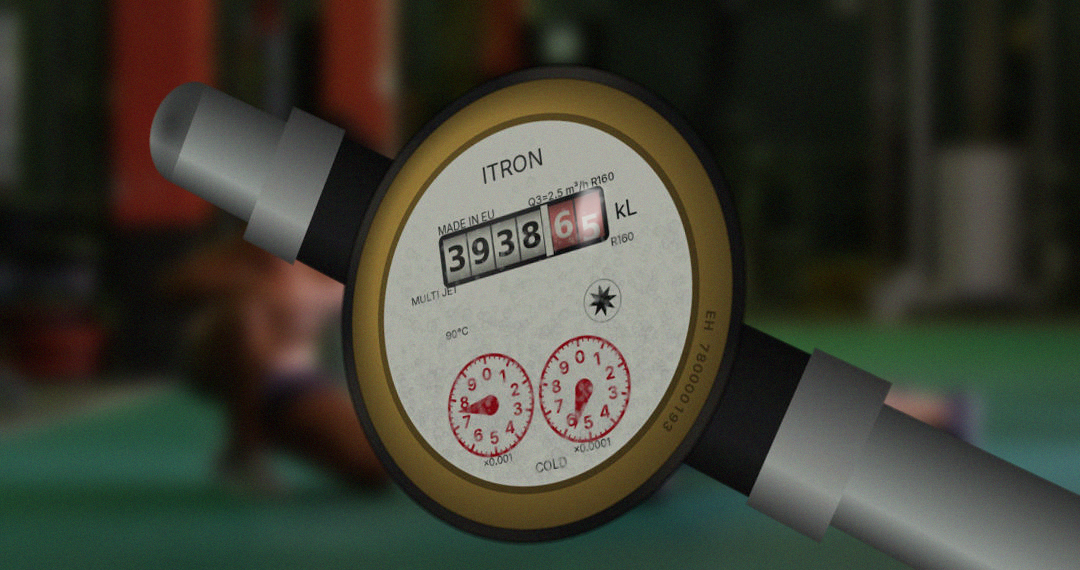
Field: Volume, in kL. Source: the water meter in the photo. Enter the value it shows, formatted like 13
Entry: 3938.6475
